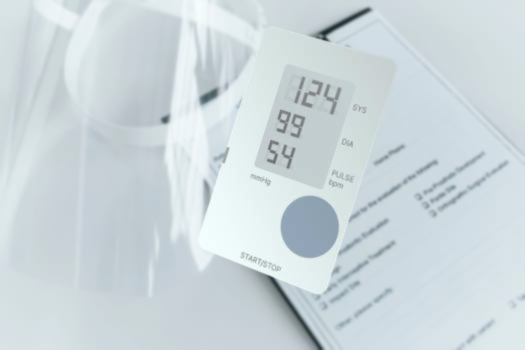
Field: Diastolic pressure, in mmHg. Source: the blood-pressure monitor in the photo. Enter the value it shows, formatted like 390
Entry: 99
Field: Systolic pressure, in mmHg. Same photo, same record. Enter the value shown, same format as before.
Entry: 124
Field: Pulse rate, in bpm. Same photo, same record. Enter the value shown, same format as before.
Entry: 54
